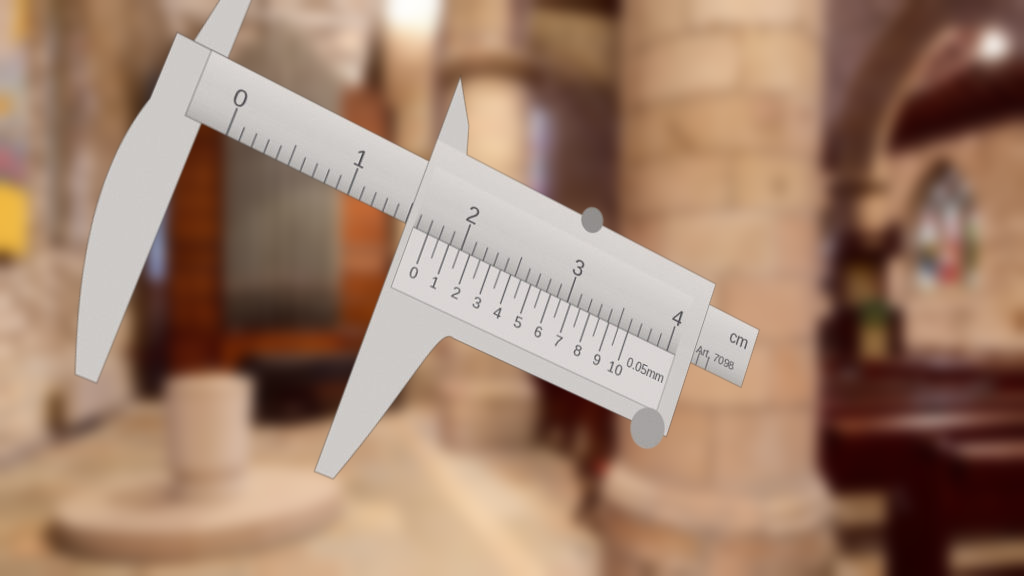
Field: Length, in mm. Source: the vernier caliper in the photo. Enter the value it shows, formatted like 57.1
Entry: 17.0
